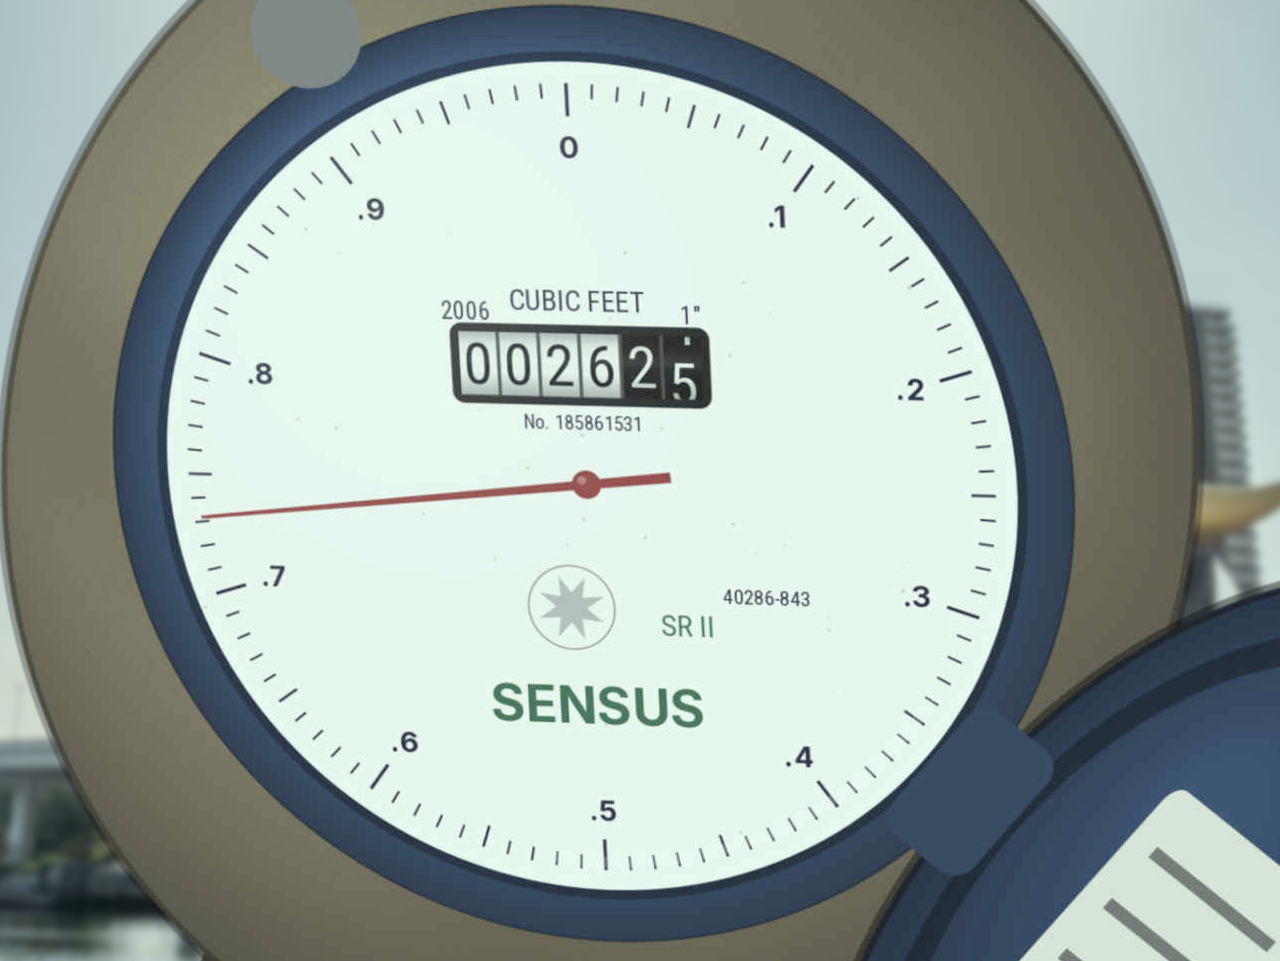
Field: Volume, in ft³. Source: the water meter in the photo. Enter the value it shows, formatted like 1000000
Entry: 2624.73
